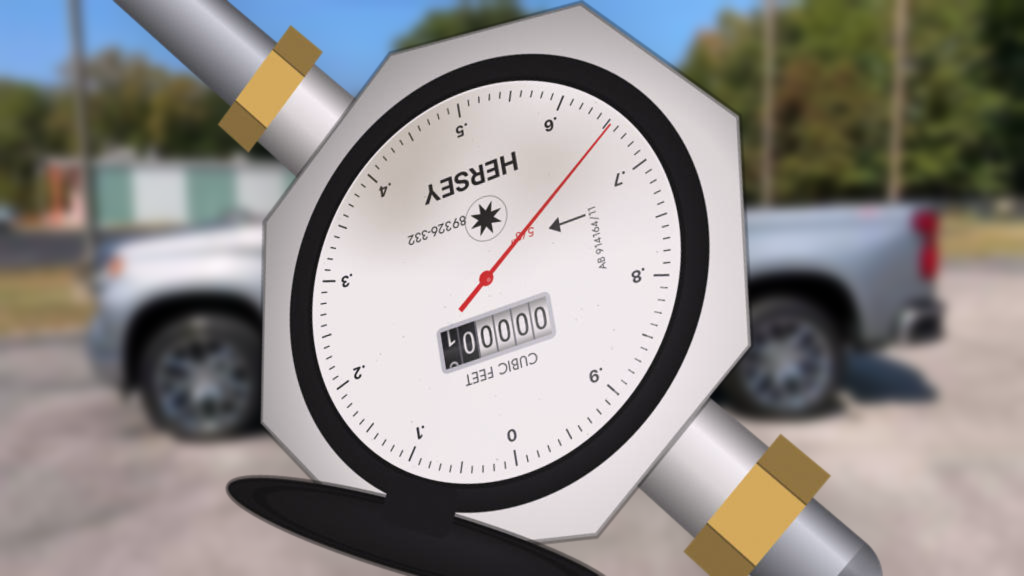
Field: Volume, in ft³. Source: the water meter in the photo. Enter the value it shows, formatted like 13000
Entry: 0.65
